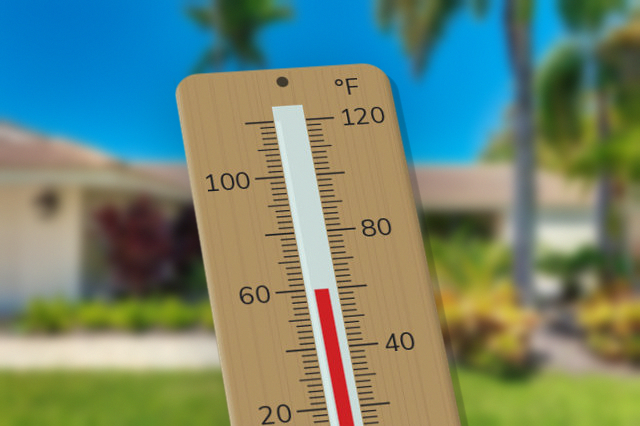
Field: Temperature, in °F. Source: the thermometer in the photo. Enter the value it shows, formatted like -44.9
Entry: 60
